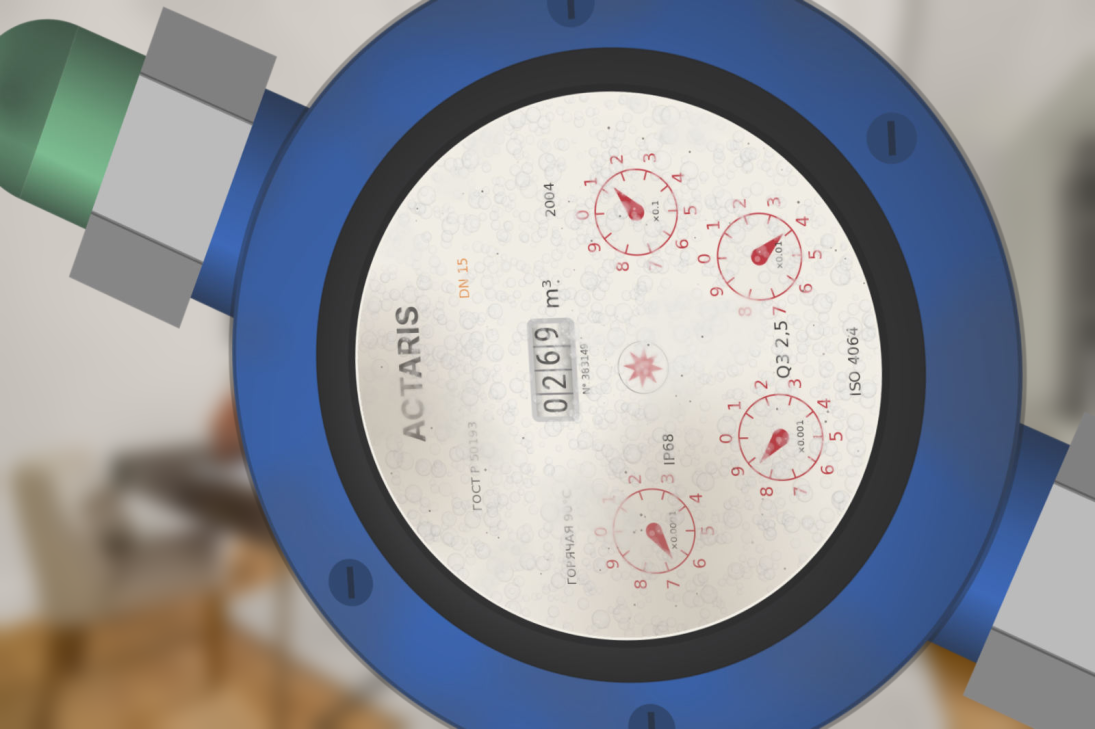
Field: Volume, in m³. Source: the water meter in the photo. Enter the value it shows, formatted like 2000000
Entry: 269.1386
